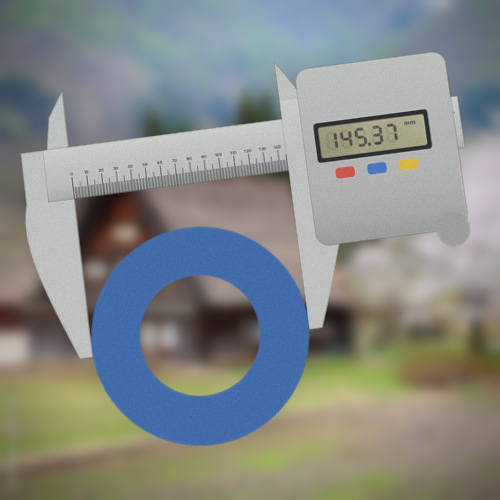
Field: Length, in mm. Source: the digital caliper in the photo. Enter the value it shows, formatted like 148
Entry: 145.37
